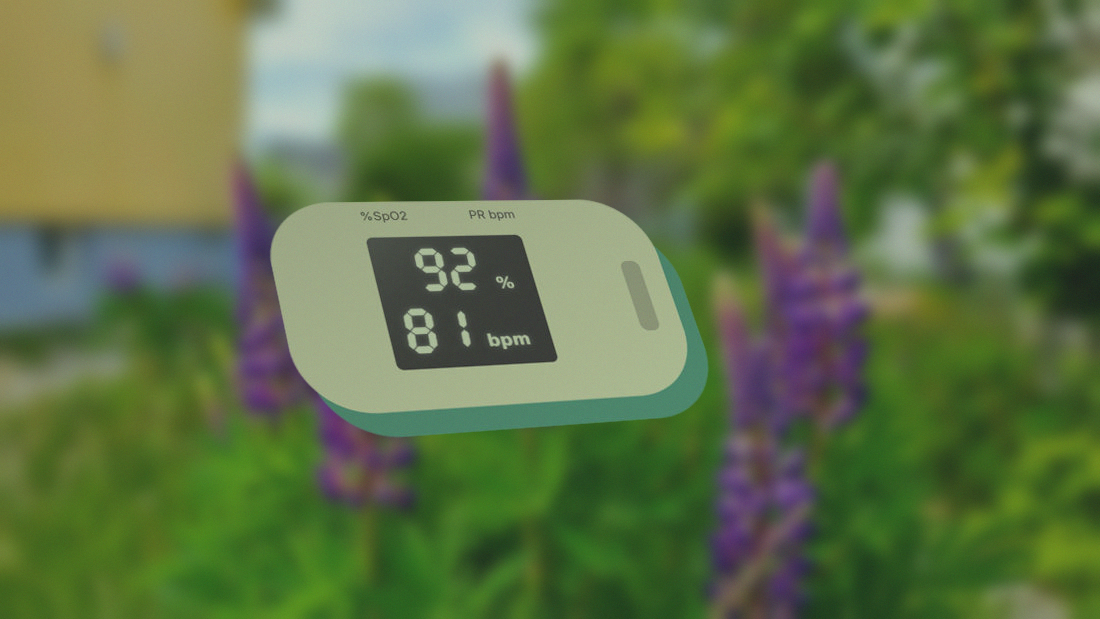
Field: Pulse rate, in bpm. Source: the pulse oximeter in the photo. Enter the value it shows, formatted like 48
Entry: 81
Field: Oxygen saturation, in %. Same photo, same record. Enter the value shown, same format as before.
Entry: 92
